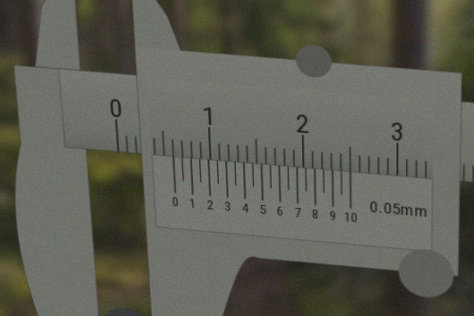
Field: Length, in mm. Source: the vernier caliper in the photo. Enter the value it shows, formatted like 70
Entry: 6.0
